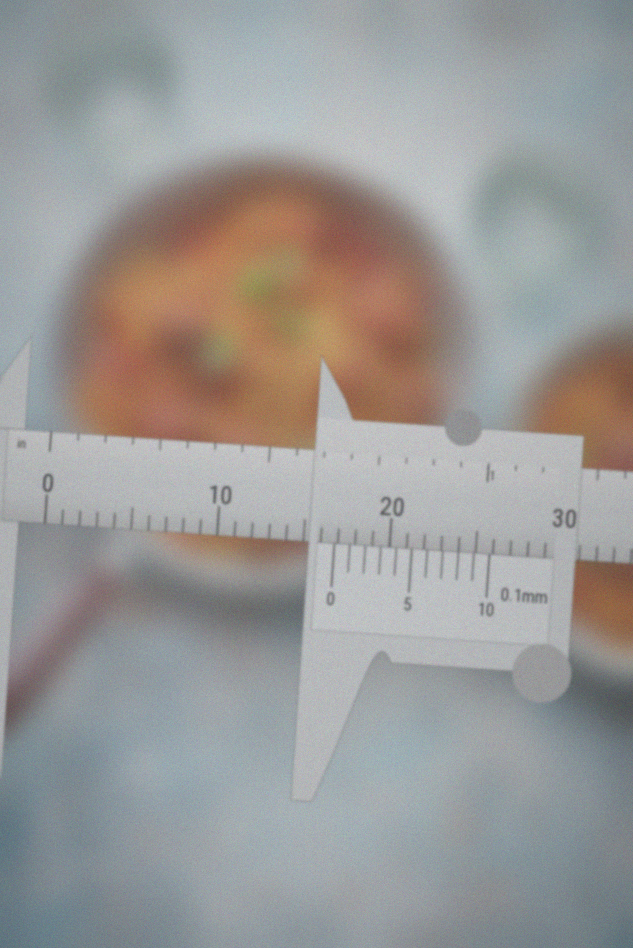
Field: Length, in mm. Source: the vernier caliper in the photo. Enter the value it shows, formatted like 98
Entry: 16.8
